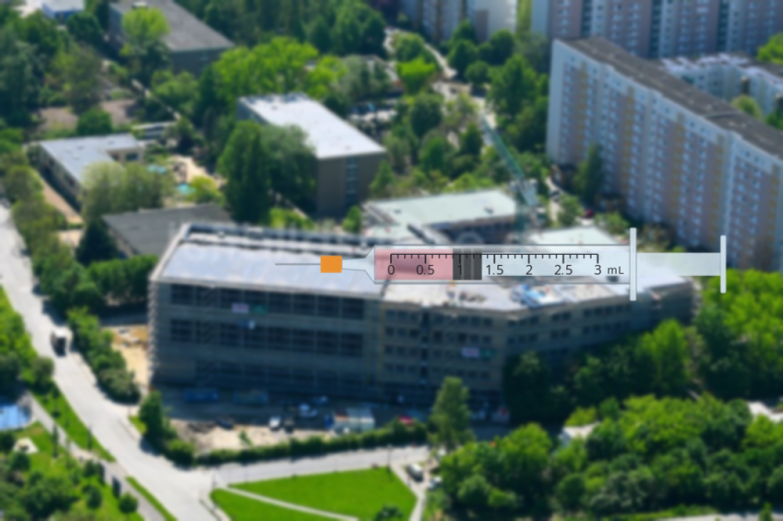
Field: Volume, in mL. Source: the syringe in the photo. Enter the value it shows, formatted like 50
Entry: 0.9
